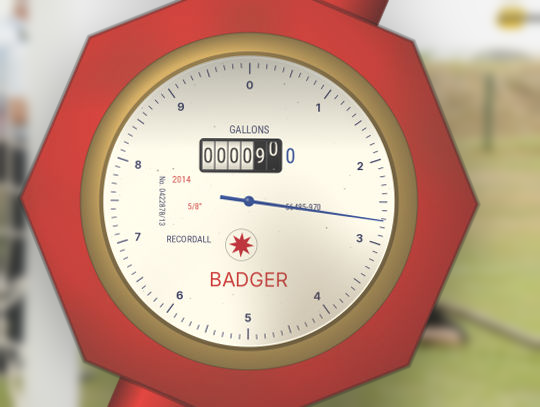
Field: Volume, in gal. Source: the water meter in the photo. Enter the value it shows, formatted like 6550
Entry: 902.7
